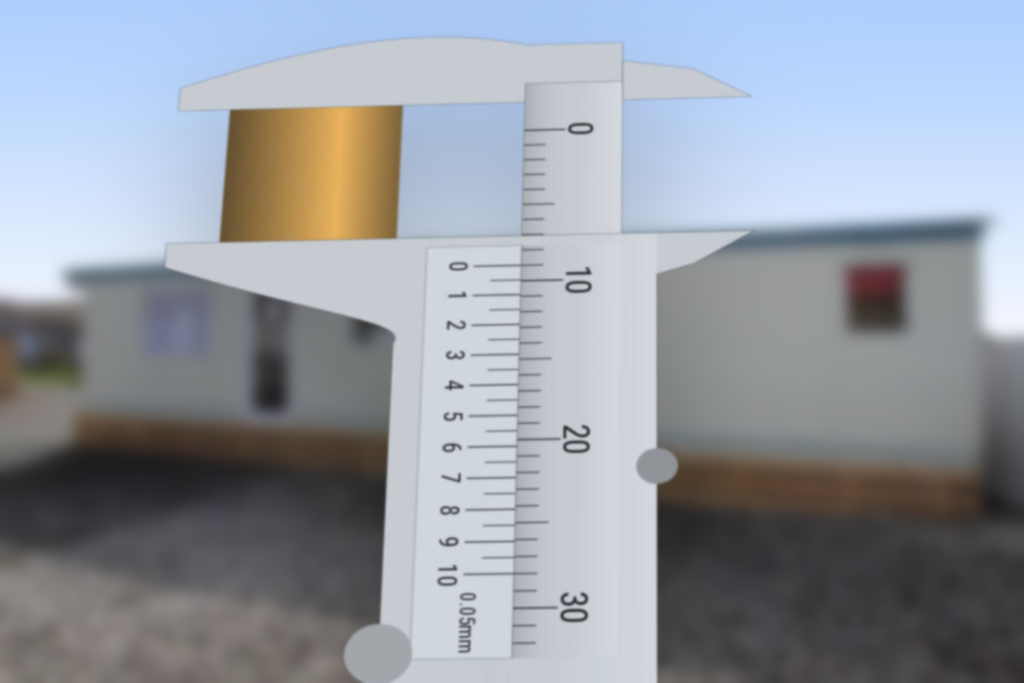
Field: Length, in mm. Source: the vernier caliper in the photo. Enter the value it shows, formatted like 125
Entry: 9.0
